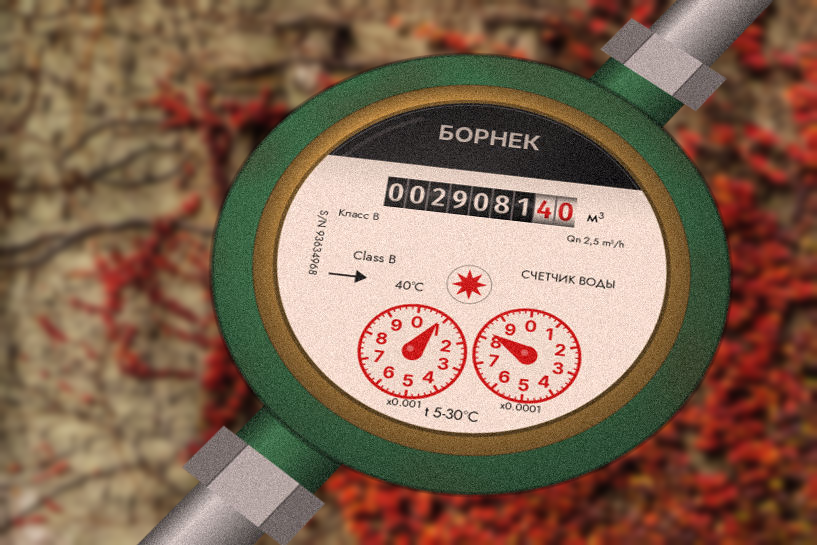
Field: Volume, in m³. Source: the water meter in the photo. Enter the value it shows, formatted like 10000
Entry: 29081.4008
